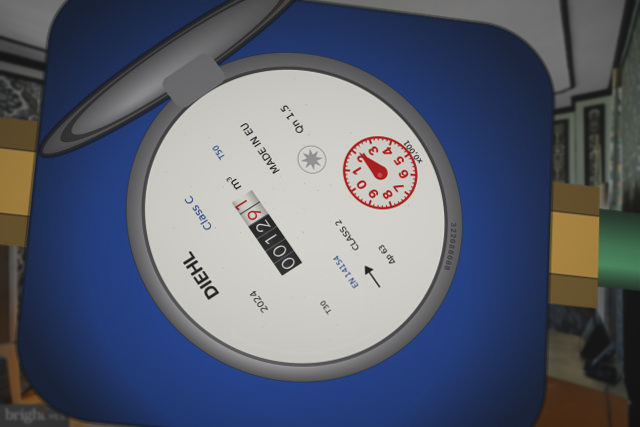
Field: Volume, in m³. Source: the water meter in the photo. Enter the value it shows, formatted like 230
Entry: 12.912
